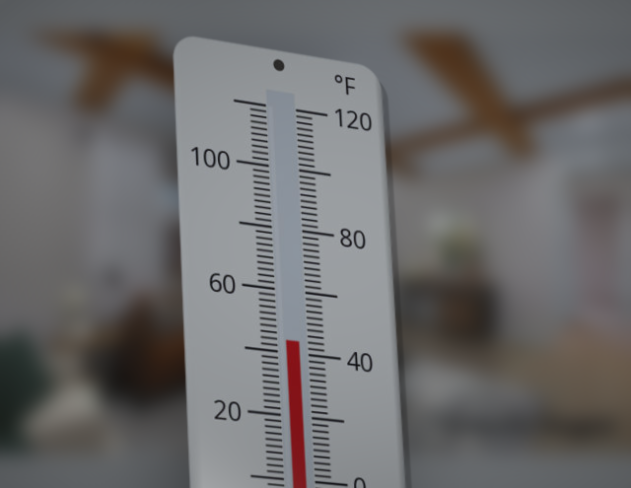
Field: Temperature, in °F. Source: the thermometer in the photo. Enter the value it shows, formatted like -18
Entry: 44
